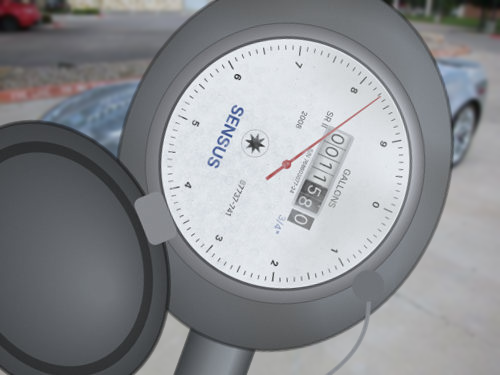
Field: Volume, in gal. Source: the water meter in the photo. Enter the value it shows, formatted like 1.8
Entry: 11578.3
